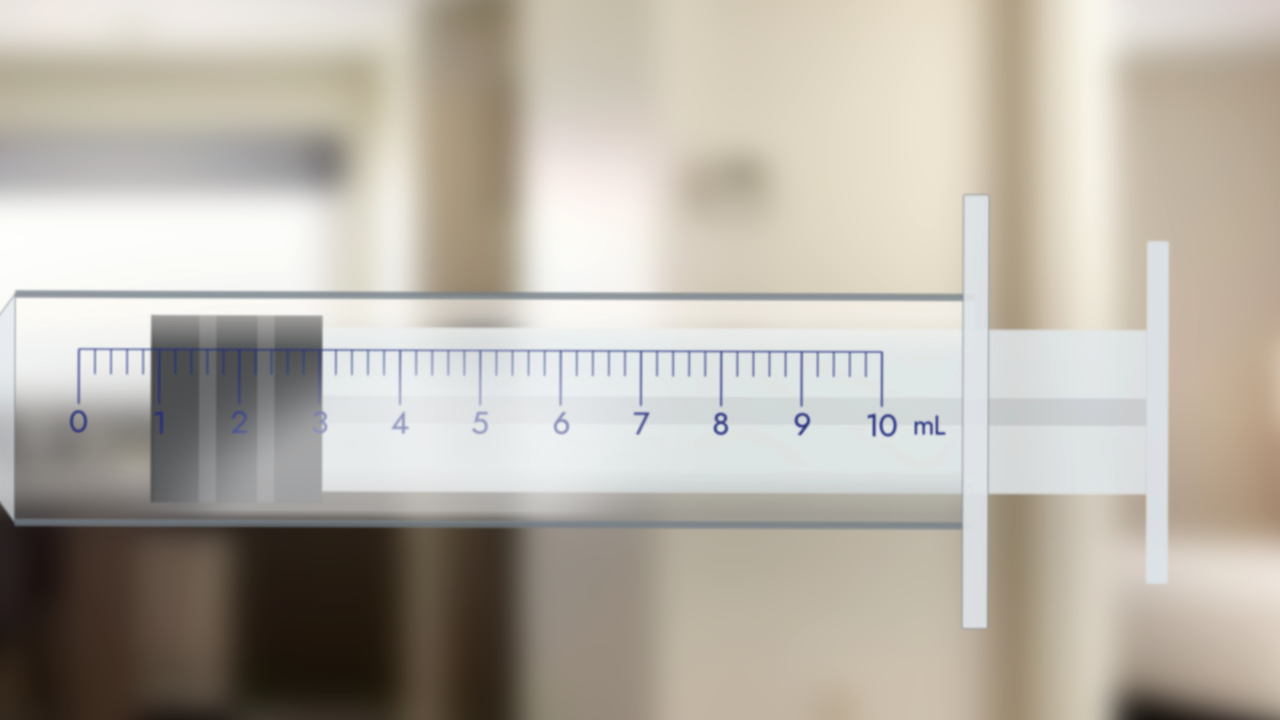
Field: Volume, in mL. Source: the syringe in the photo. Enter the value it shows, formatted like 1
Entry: 0.9
